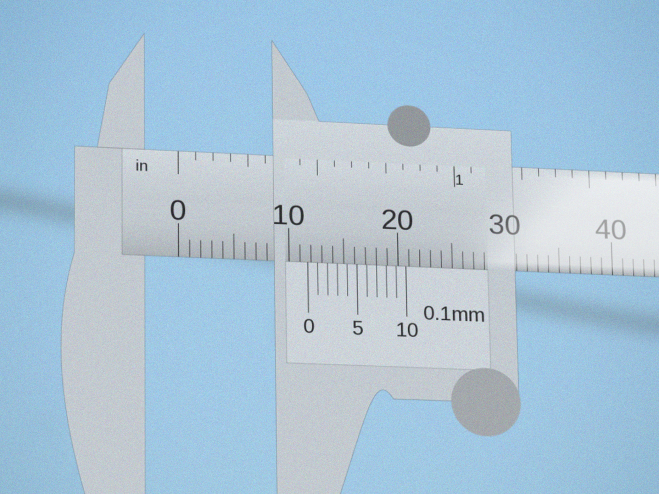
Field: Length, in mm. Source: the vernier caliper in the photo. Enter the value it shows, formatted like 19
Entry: 11.7
